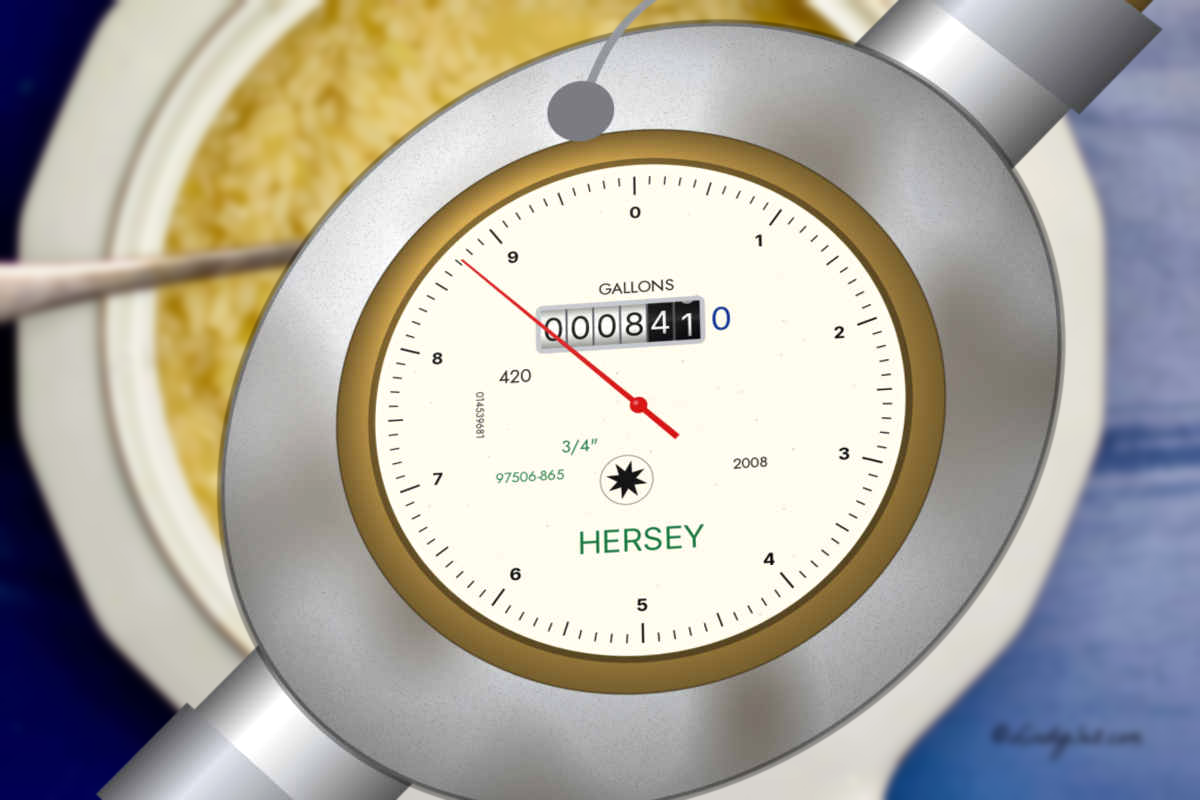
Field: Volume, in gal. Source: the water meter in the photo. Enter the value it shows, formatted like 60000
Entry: 8408.7
